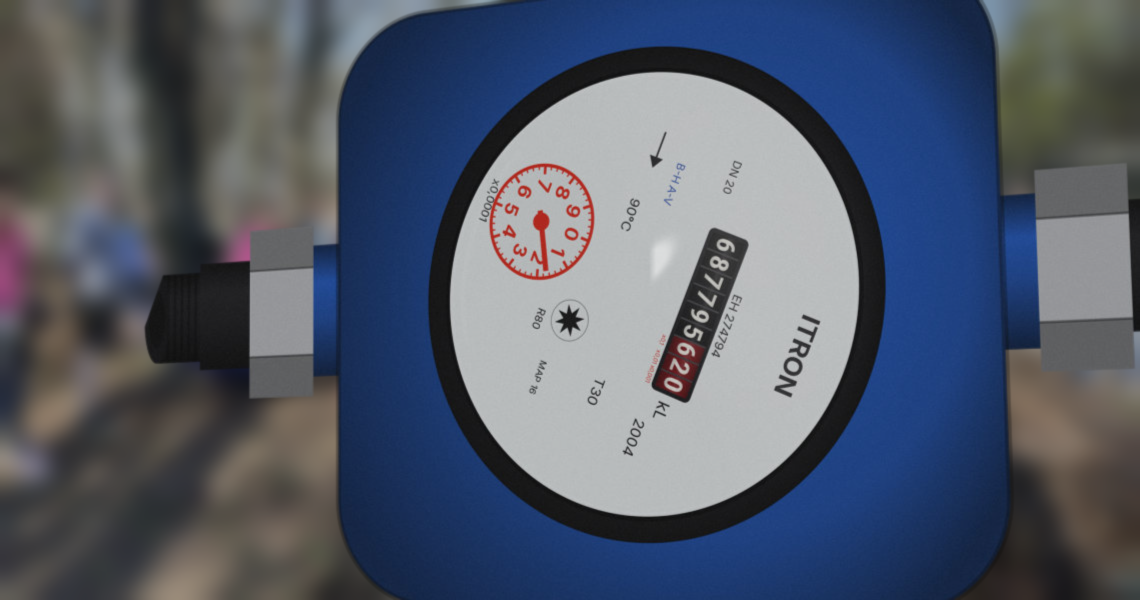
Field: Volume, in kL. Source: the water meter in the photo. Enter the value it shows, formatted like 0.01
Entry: 687795.6201
